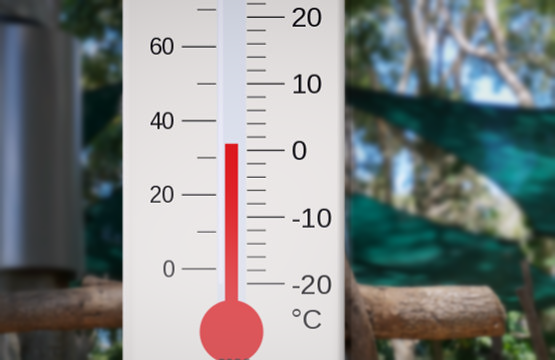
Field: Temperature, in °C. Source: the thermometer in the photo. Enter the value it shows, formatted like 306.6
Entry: 1
